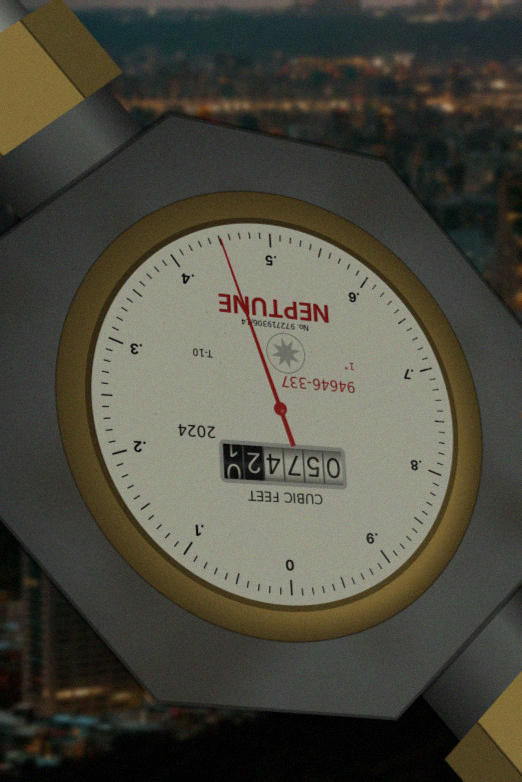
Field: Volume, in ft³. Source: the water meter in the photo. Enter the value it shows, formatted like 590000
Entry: 57420.45
